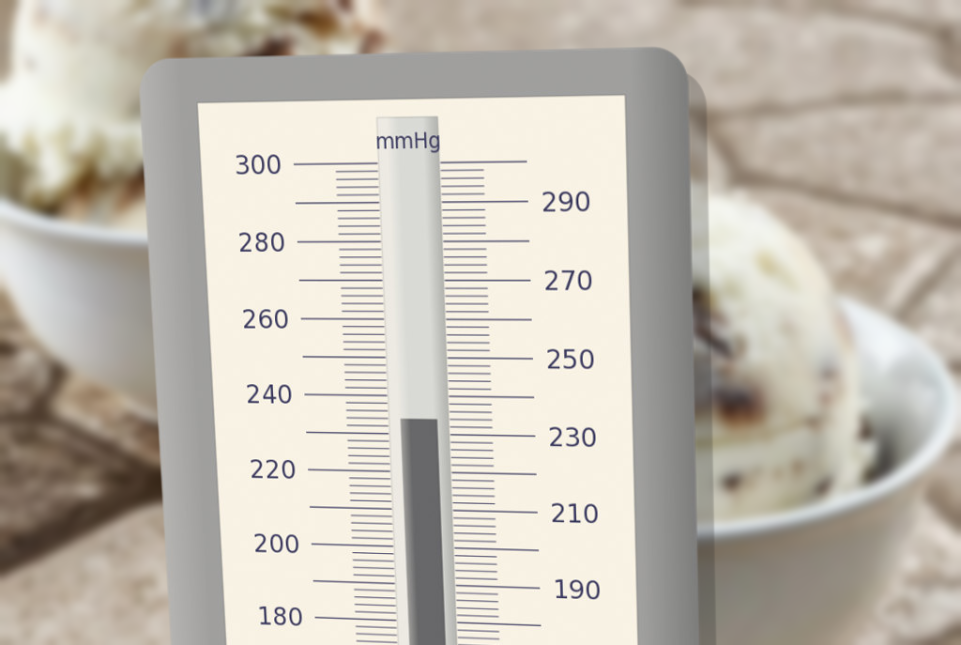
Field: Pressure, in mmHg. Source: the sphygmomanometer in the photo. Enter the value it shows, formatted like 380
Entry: 234
